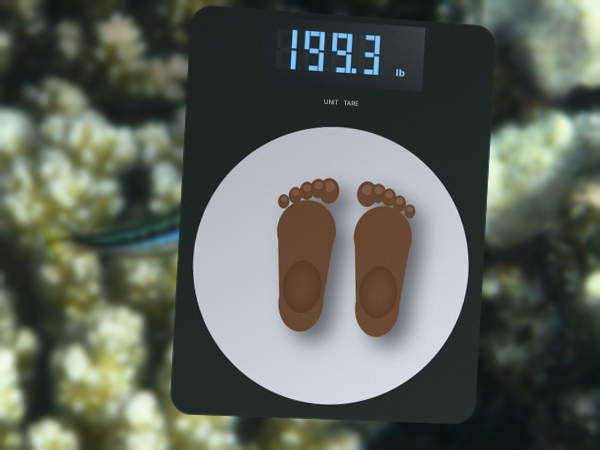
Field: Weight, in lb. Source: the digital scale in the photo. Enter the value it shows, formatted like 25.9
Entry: 199.3
